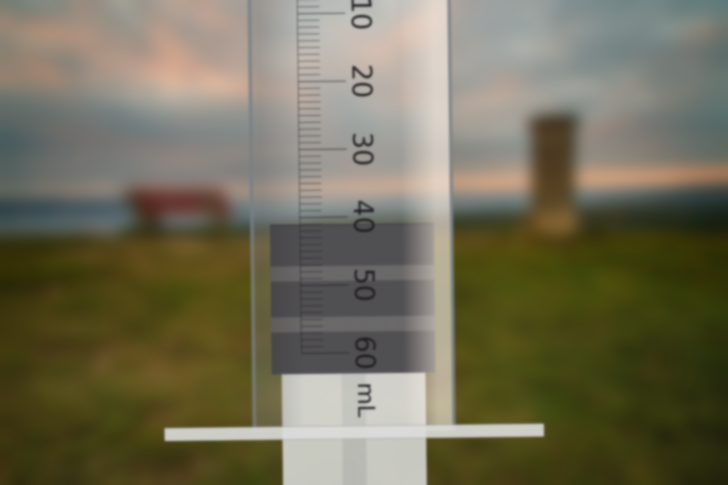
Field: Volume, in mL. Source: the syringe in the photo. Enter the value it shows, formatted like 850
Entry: 41
